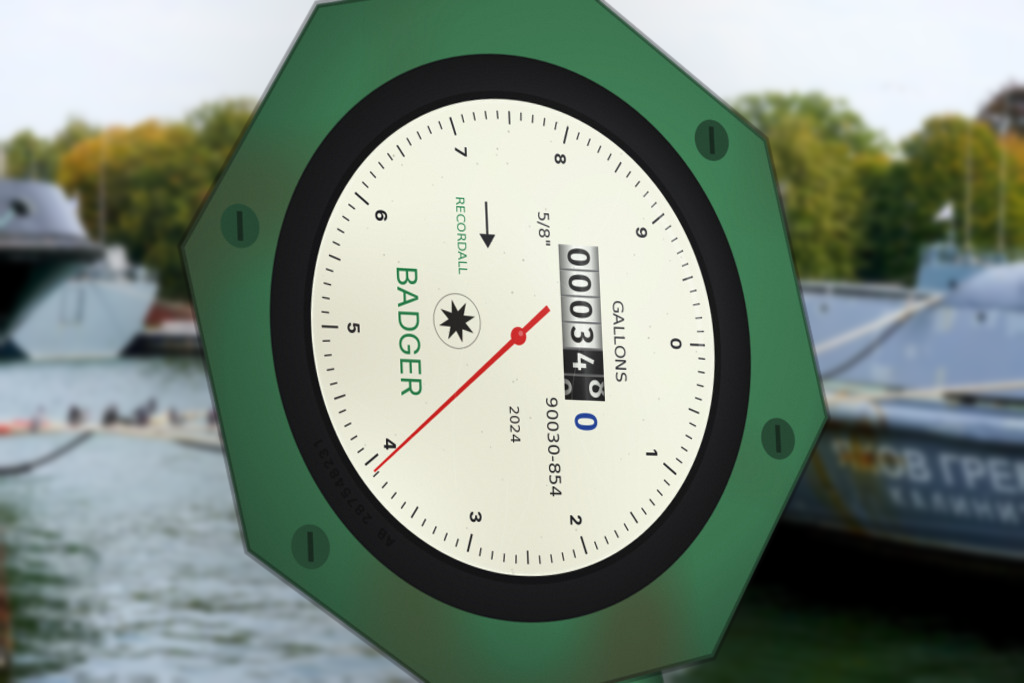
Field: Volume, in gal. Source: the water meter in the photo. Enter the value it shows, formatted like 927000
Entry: 3483.9
